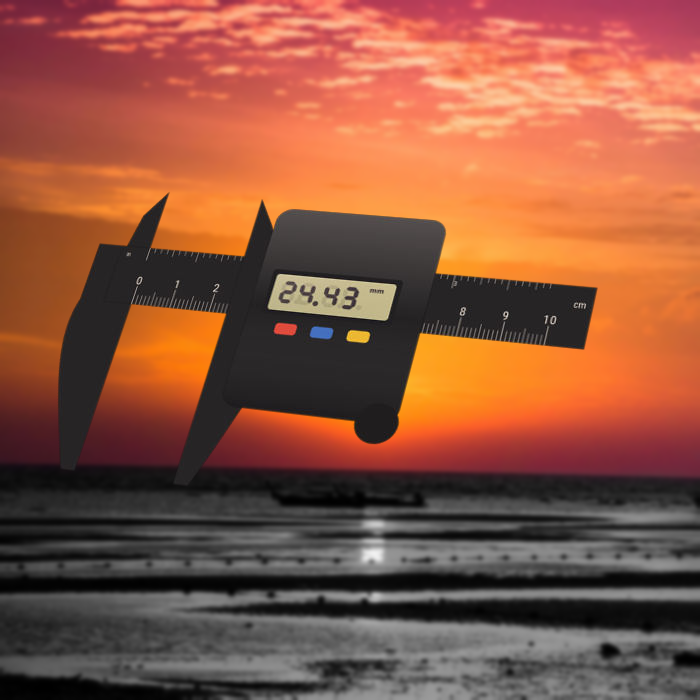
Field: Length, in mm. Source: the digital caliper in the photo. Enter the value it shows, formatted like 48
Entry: 24.43
